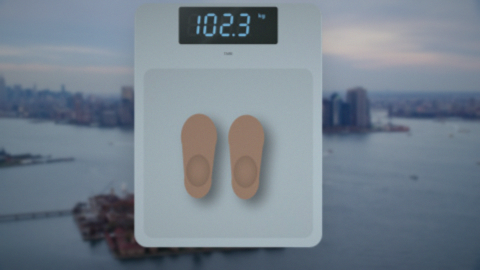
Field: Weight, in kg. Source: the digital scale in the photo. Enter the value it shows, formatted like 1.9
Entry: 102.3
